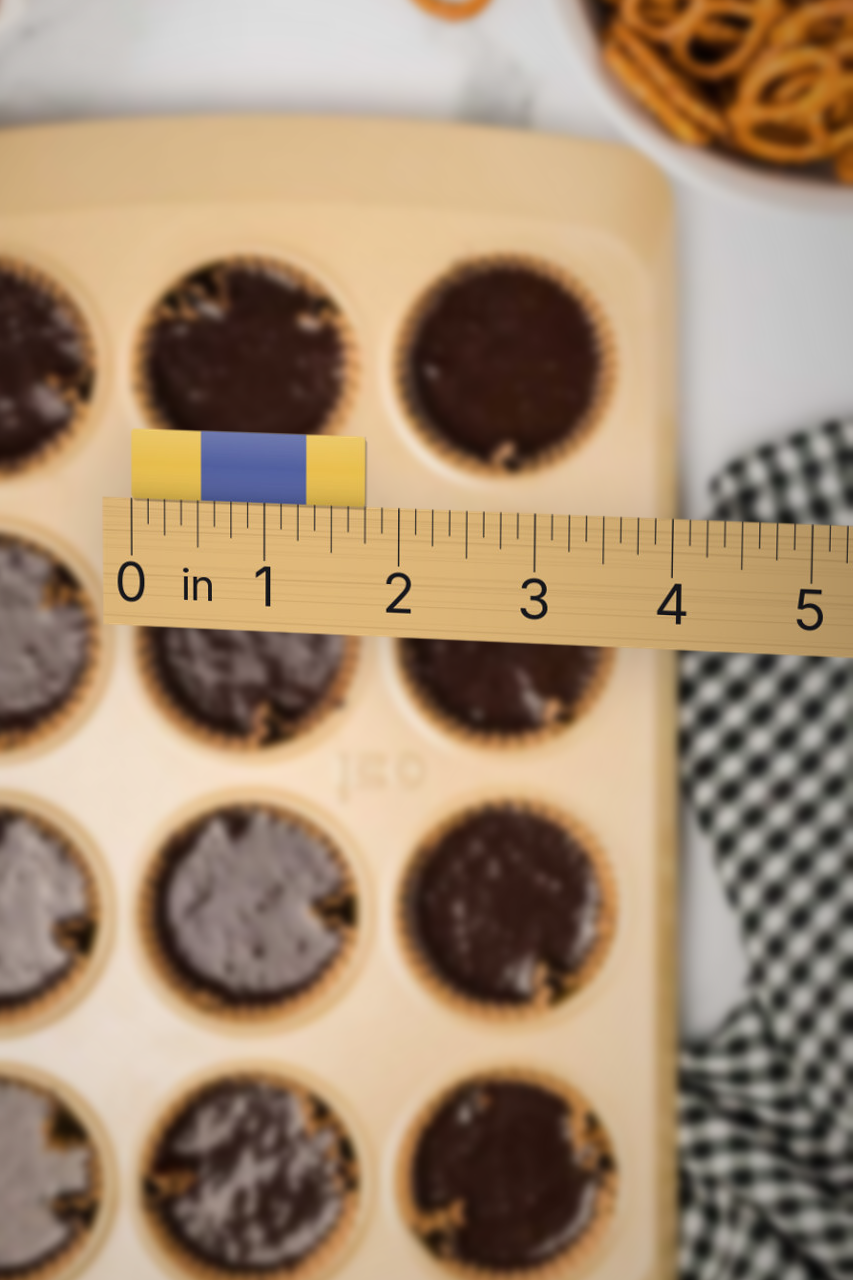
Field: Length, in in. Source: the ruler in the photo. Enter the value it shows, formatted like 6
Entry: 1.75
